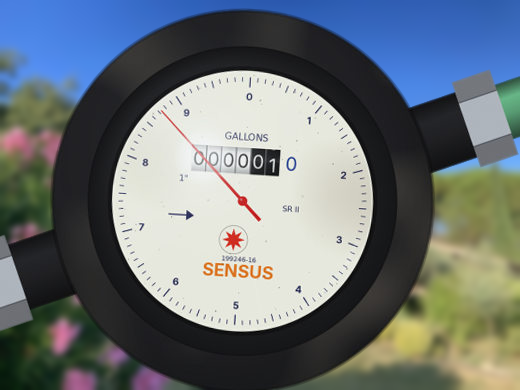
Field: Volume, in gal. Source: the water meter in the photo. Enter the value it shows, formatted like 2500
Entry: 8.7
